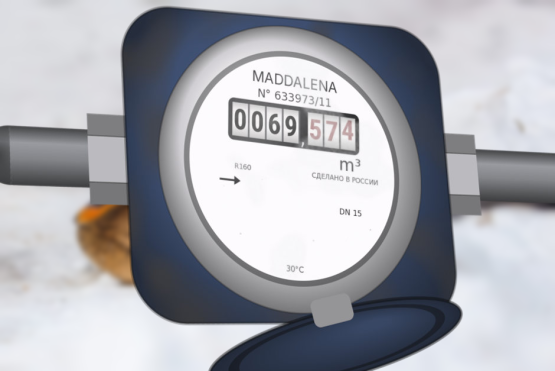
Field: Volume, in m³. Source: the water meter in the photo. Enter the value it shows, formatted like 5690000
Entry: 69.574
